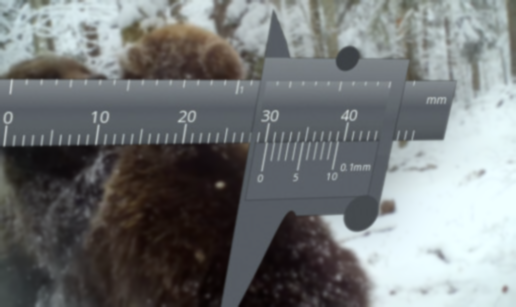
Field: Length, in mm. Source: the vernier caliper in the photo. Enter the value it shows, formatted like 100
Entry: 30.2
